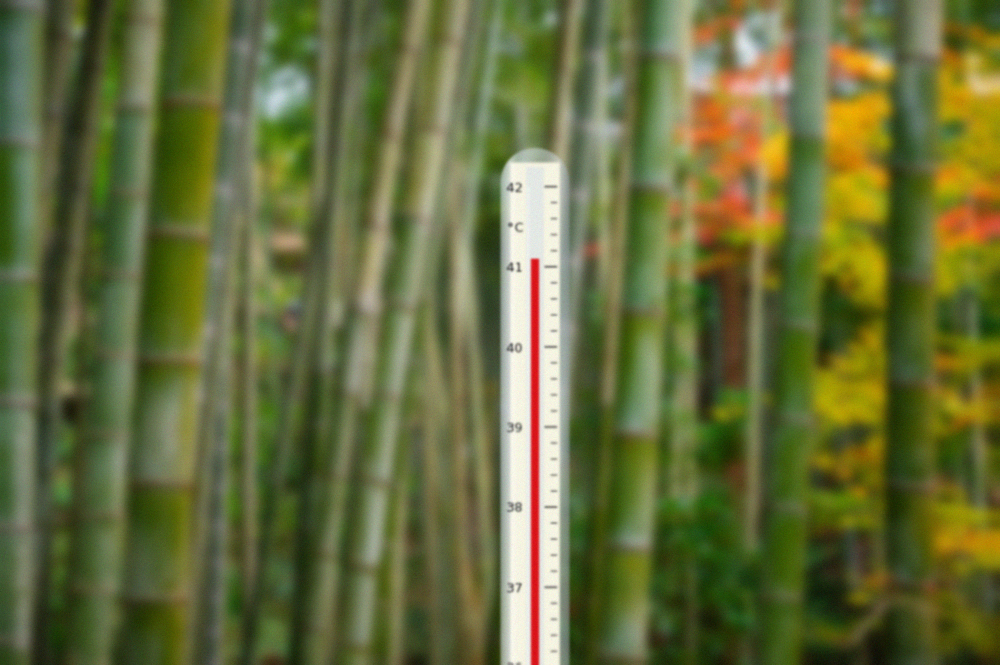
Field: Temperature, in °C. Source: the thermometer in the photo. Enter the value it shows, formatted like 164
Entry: 41.1
